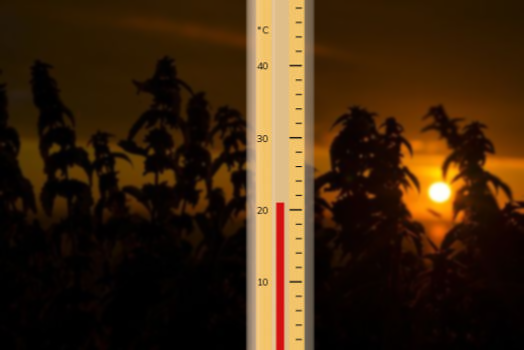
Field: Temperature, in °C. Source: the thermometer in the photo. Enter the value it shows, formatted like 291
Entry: 21
